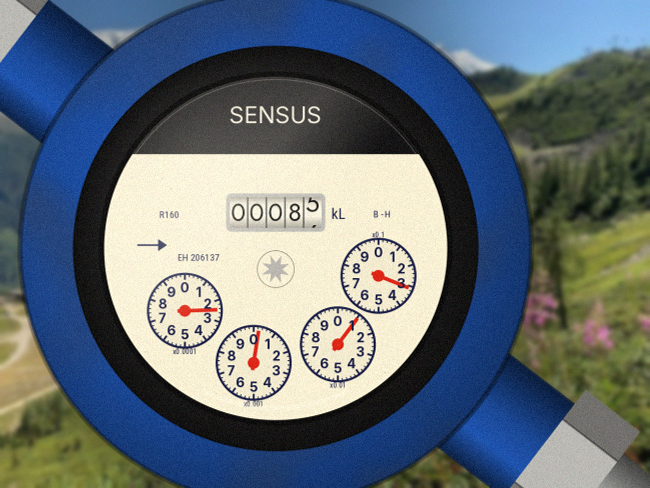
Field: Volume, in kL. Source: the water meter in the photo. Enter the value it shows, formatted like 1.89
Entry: 85.3102
